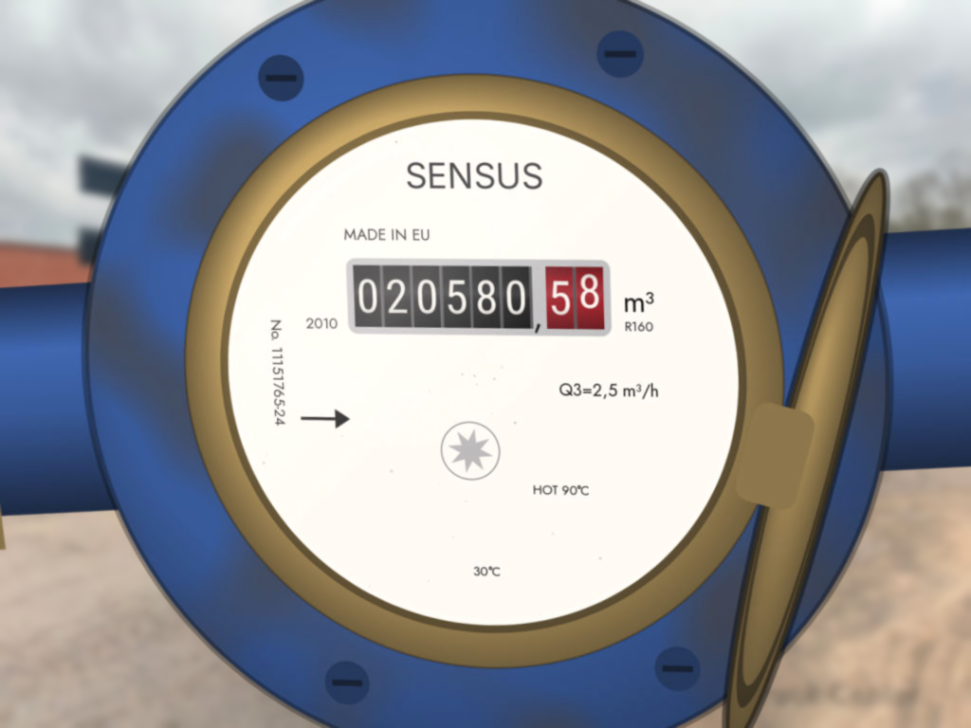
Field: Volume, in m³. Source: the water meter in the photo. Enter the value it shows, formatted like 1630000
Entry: 20580.58
